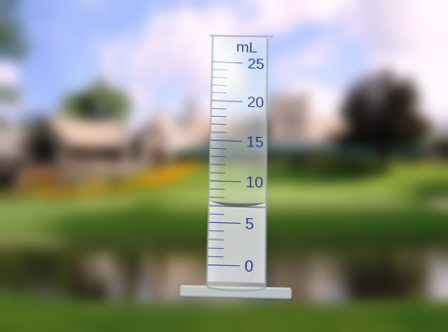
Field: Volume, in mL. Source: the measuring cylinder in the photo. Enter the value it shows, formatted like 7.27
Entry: 7
